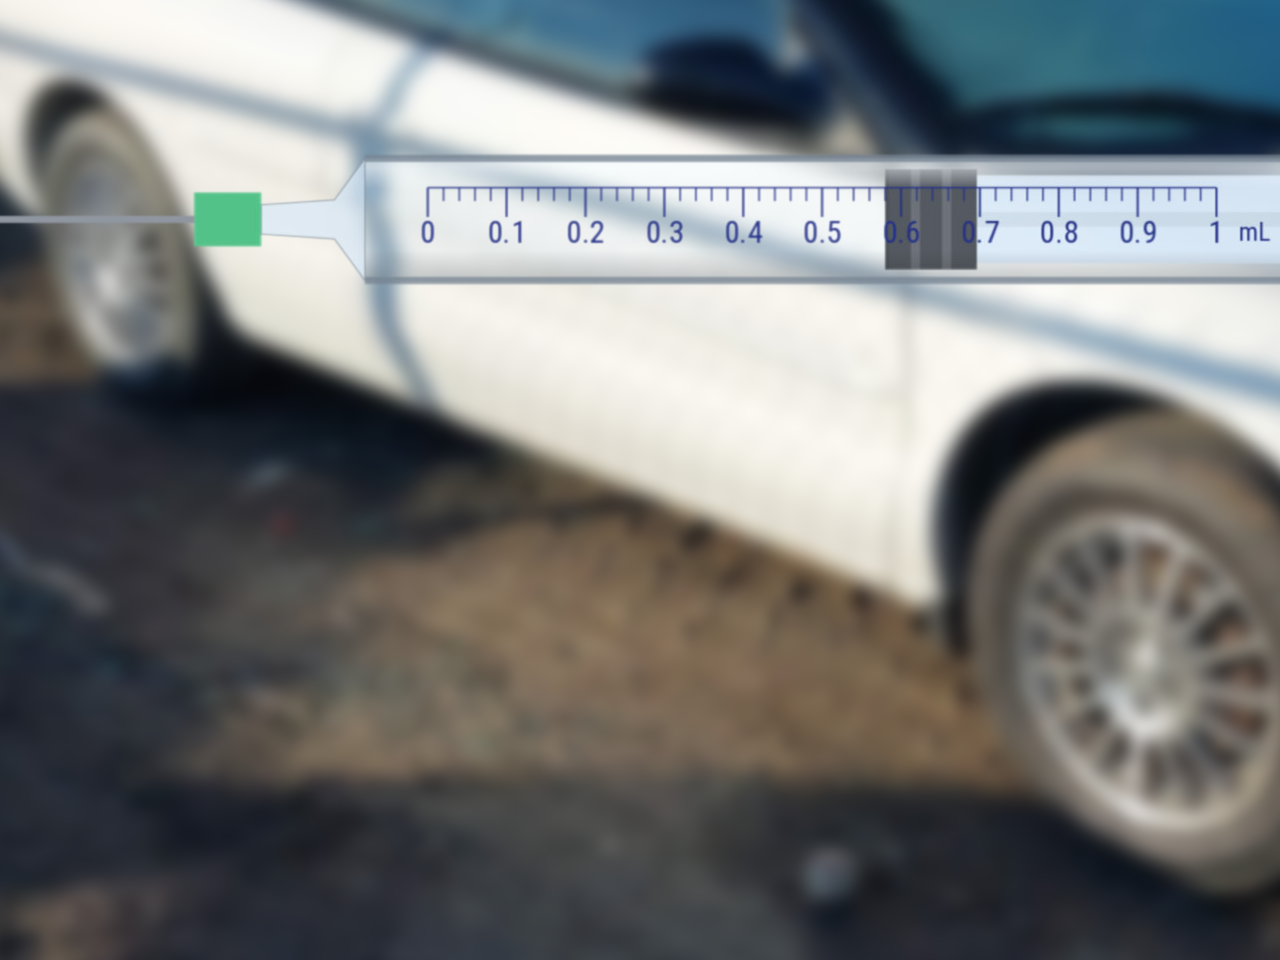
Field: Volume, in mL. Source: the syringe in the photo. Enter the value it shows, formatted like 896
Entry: 0.58
